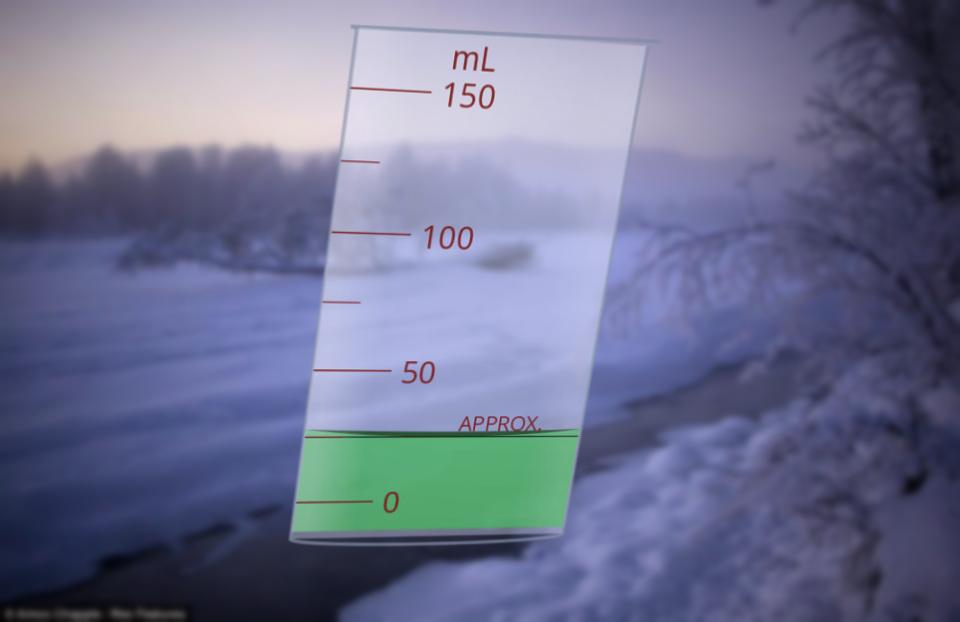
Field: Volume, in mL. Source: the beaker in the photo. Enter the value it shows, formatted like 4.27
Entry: 25
